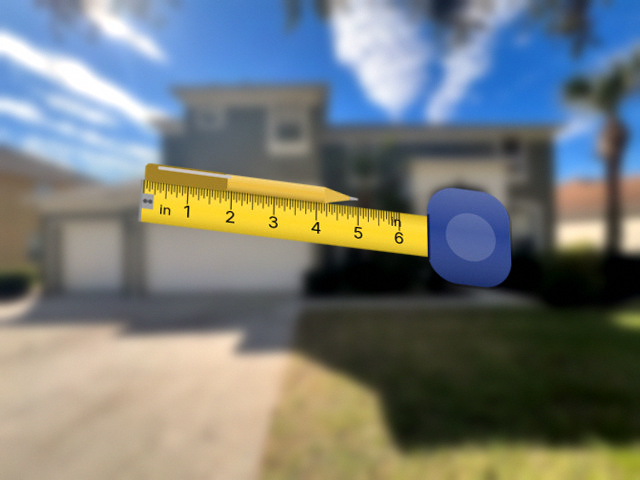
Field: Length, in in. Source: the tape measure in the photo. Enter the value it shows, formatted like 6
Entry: 5
